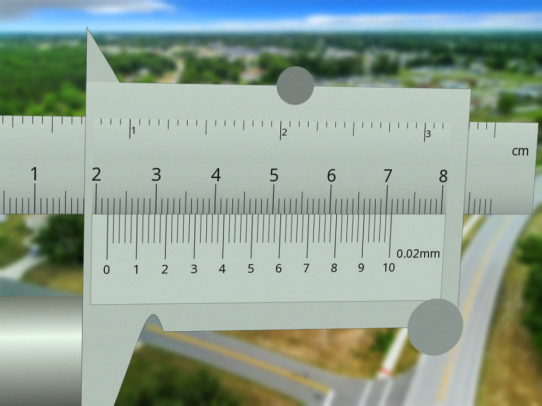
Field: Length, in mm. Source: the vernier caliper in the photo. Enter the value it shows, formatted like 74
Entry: 22.0
